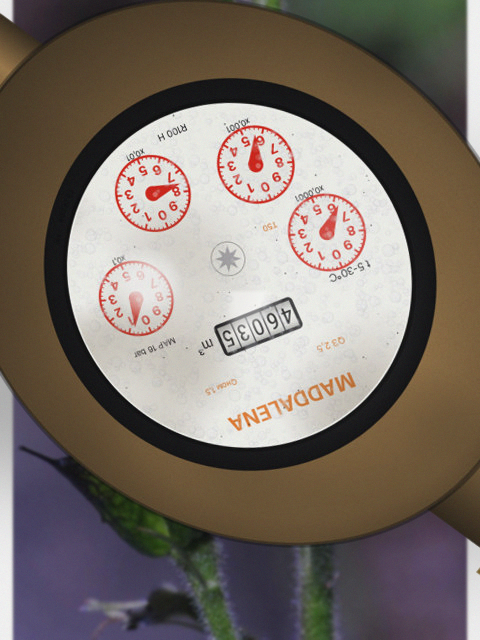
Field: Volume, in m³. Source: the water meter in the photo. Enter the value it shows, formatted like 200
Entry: 46035.0756
